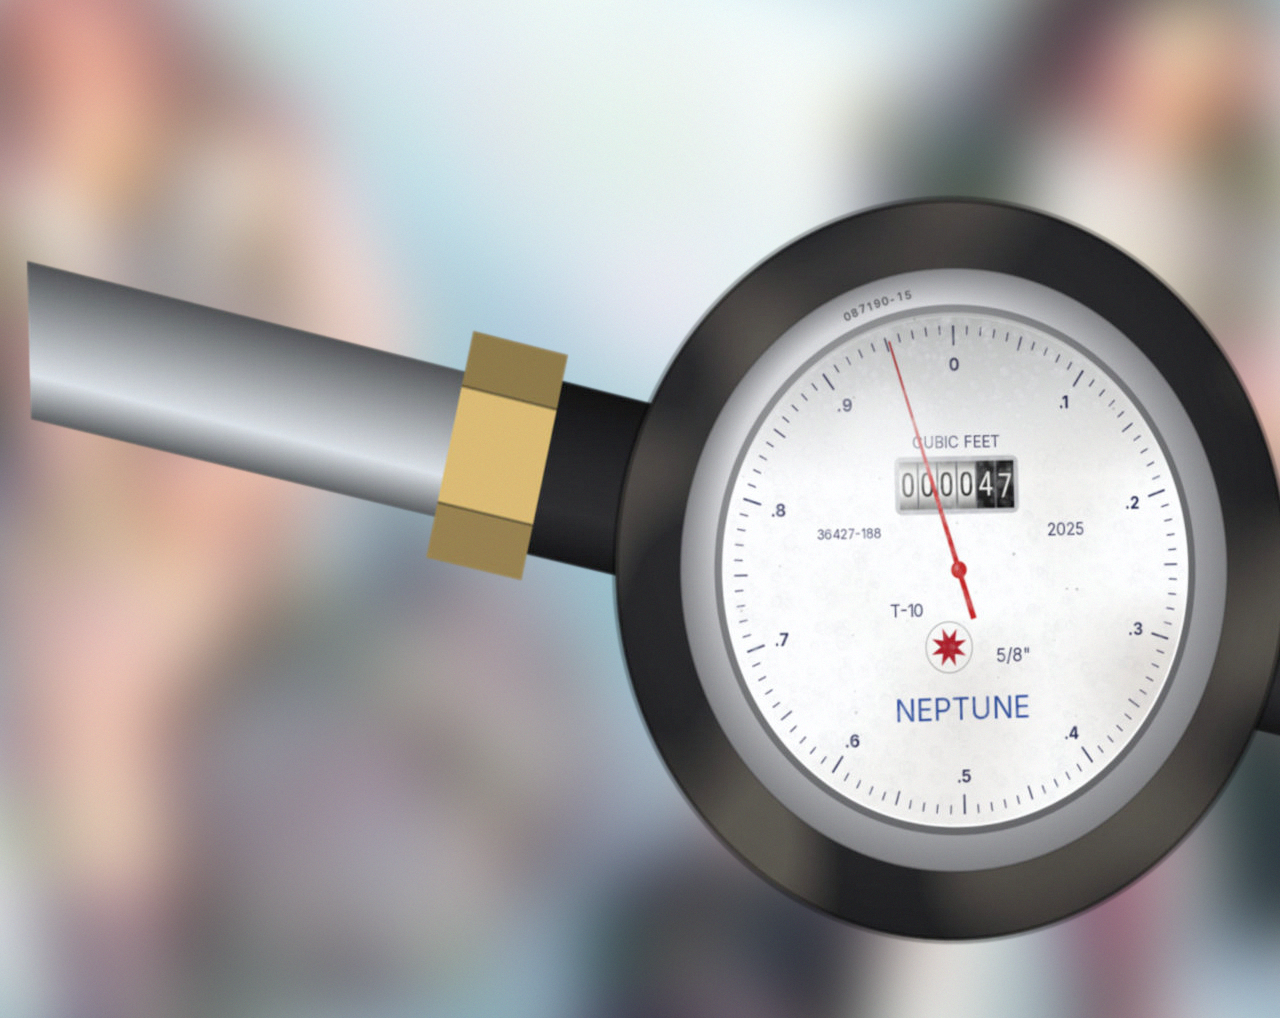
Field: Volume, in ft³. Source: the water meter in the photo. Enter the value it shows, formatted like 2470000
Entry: 46.95
